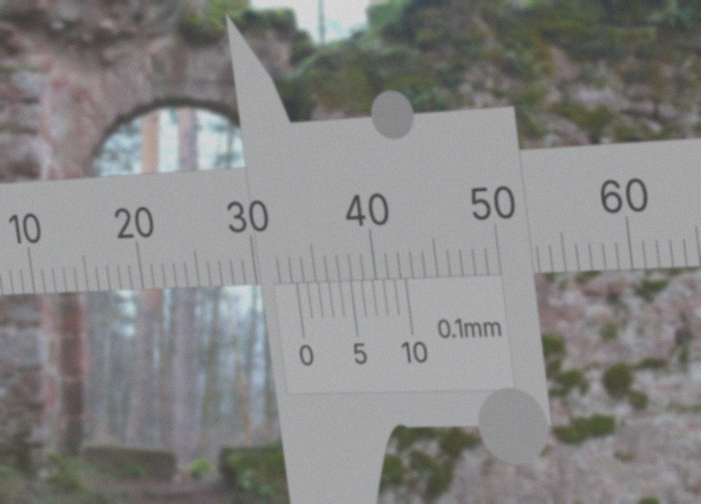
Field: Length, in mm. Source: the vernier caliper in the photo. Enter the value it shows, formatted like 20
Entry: 33.4
